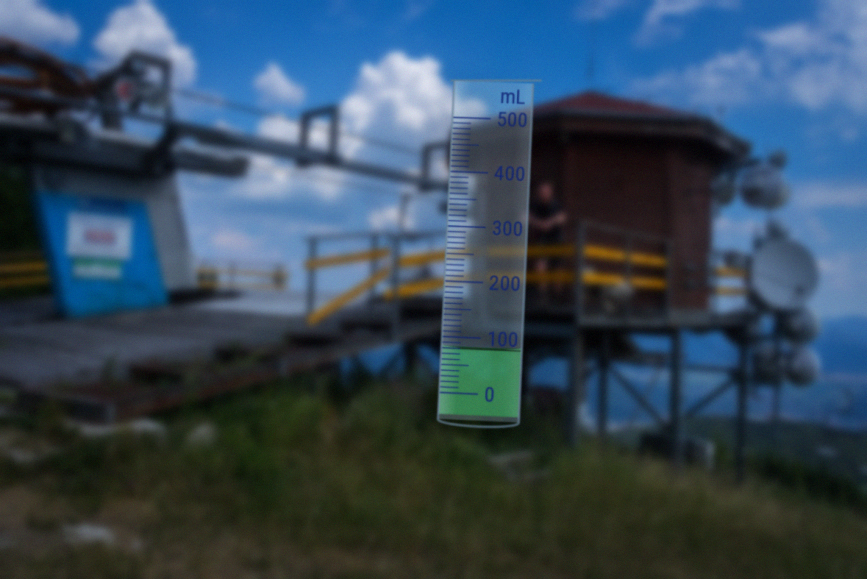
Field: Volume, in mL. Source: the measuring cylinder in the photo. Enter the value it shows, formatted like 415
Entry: 80
